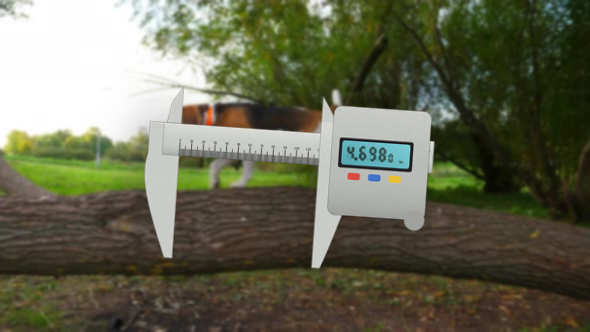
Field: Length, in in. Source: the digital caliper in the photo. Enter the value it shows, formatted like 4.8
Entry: 4.6980
